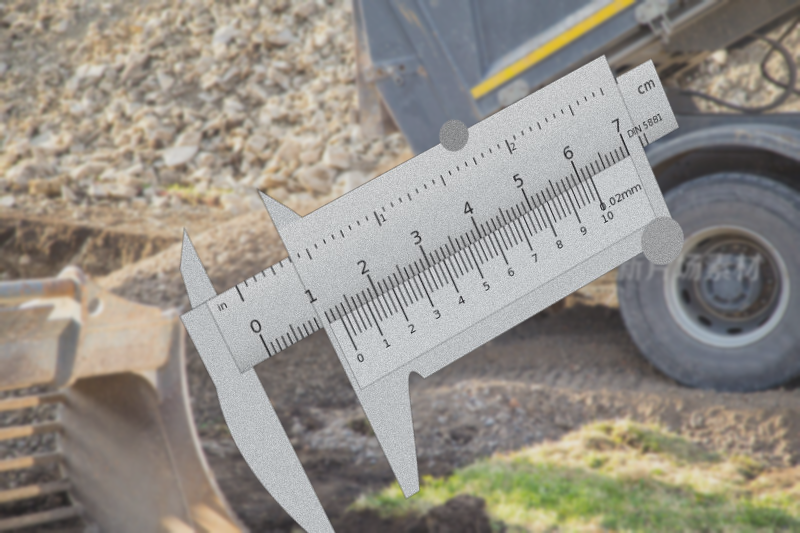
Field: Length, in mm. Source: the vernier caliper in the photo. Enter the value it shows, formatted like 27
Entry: 13.0
